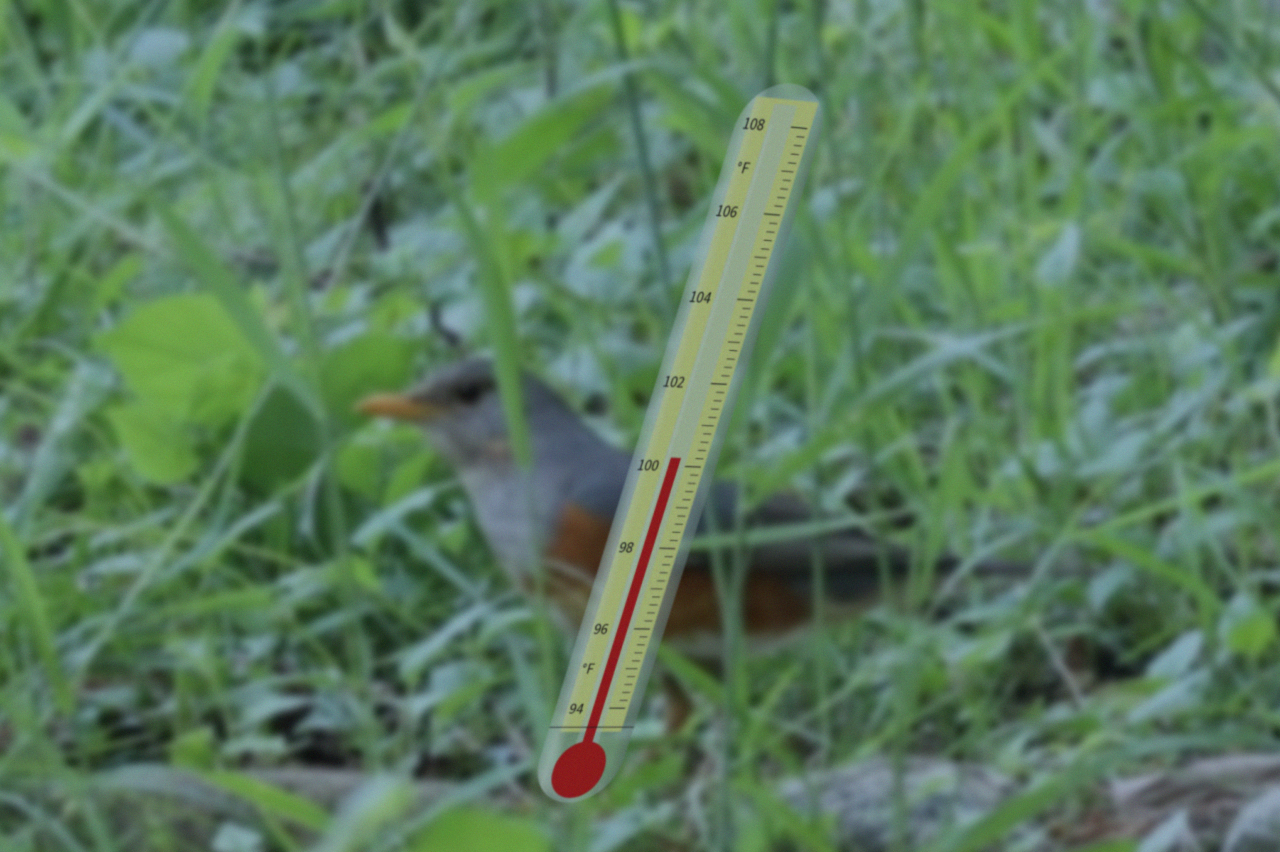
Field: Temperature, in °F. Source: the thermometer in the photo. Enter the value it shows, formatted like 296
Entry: 100.2
